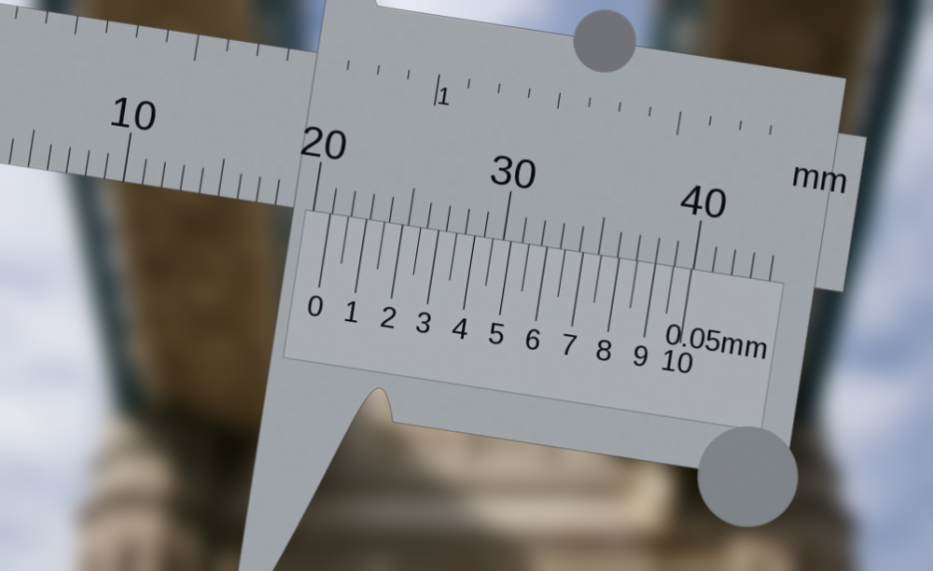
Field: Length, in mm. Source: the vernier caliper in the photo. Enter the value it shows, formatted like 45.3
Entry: 20.9
